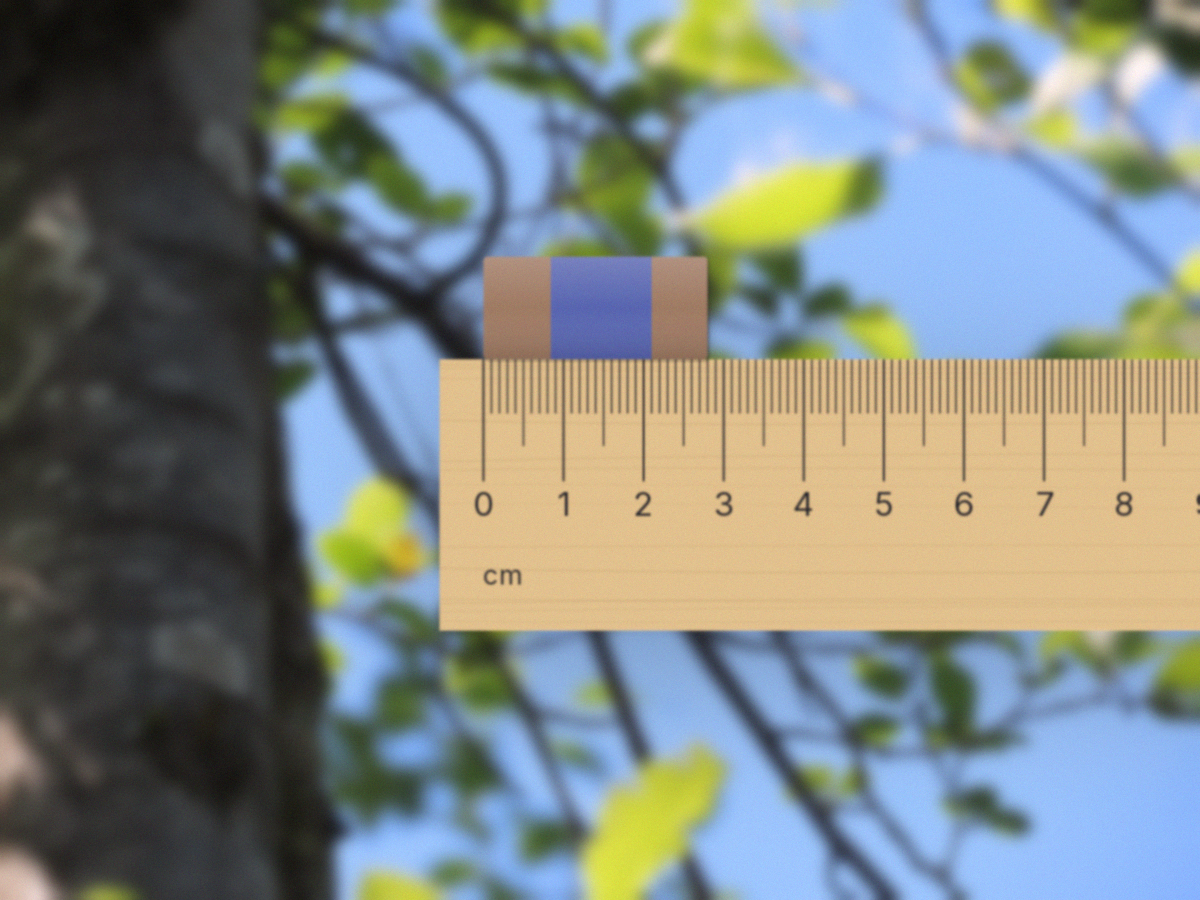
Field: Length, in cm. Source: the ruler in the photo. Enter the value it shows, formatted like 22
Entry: 2.8
